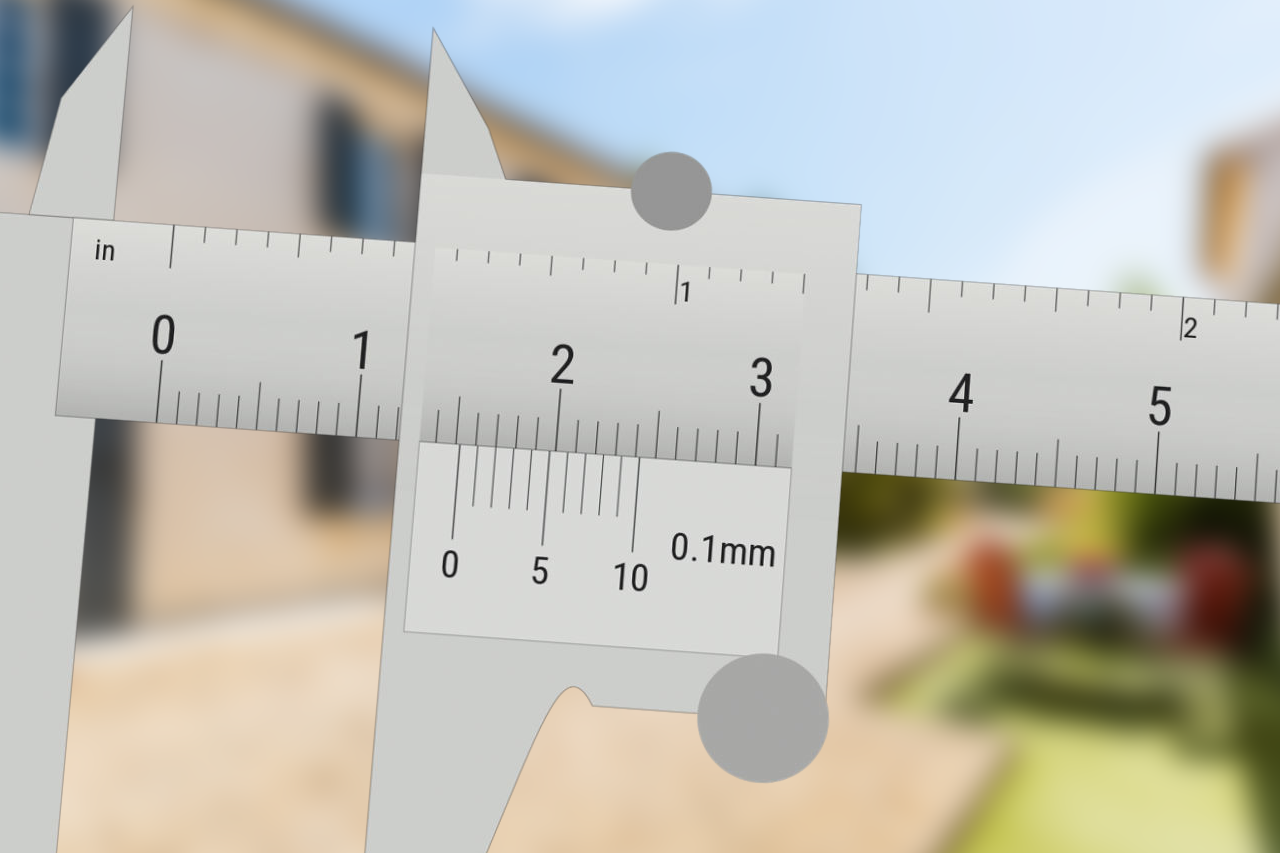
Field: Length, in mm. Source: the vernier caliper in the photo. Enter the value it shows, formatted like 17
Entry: 15.2
